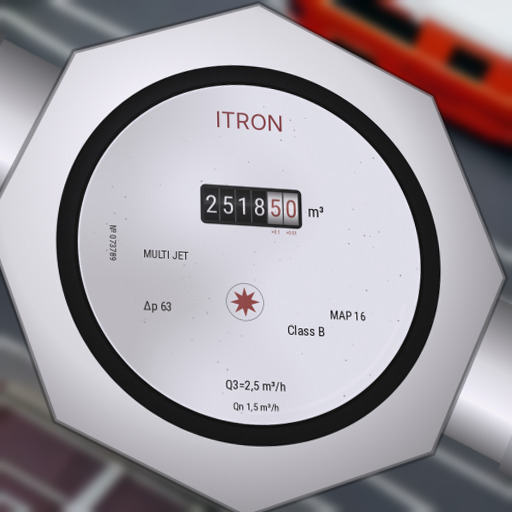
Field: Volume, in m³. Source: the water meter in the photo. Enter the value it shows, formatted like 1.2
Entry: 2518.50
